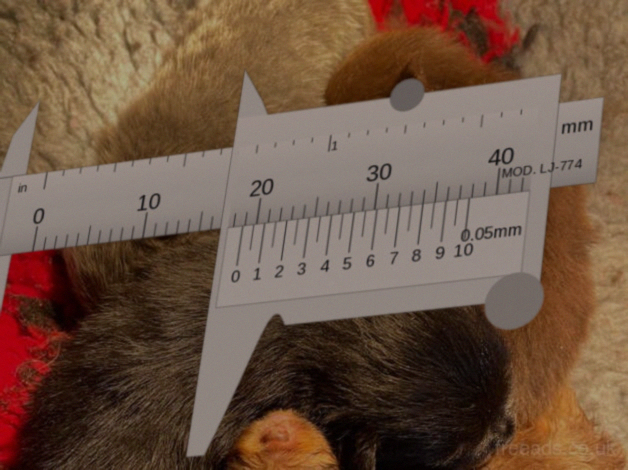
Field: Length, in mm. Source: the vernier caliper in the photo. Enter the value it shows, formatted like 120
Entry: 18.8
